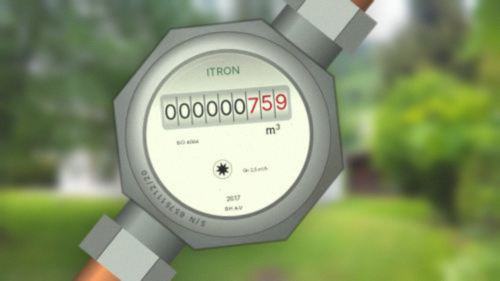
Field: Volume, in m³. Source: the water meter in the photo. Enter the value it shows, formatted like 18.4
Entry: 0.759
